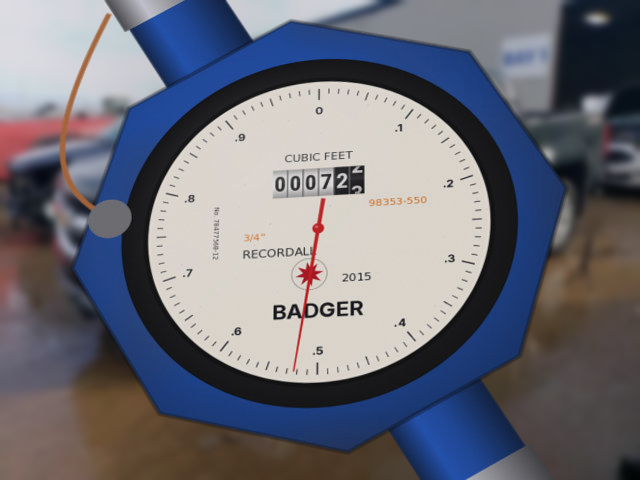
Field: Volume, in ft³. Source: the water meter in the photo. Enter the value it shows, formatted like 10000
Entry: 722.52
